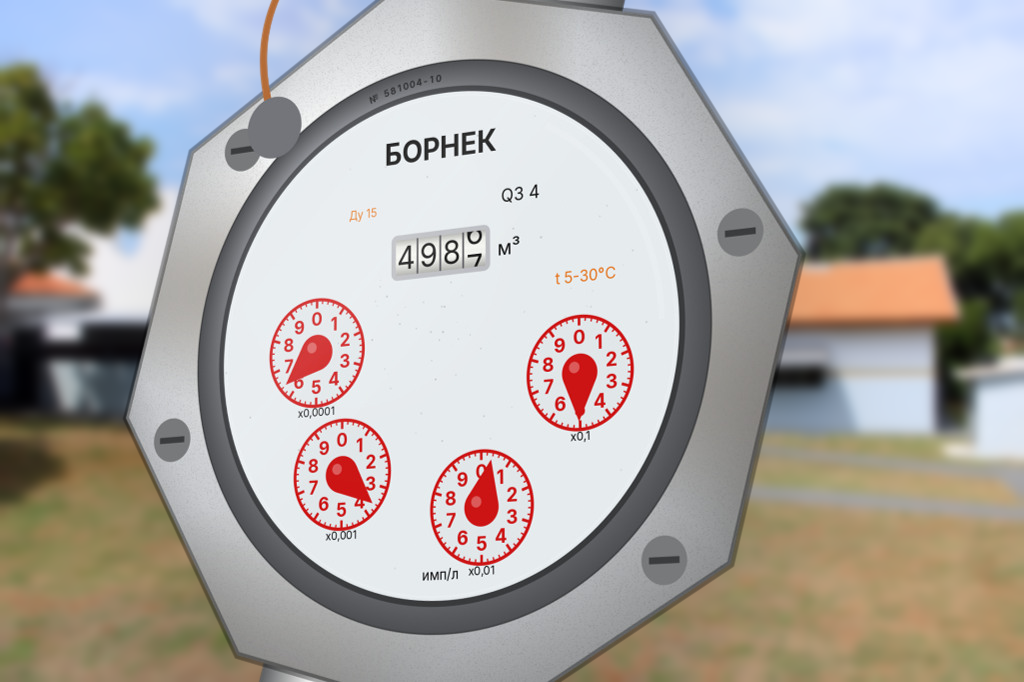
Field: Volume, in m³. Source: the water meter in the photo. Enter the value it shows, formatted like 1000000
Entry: 4986.5036
